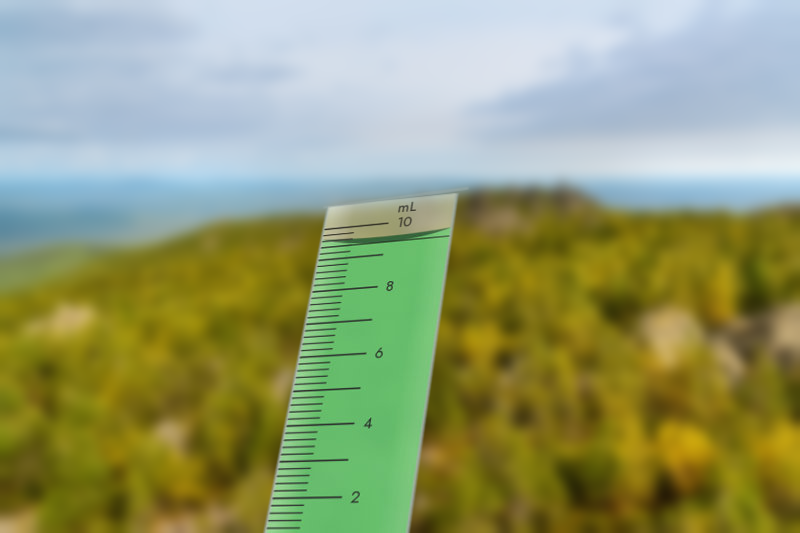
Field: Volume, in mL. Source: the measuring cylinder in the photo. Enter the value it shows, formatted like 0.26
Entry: 9.4
